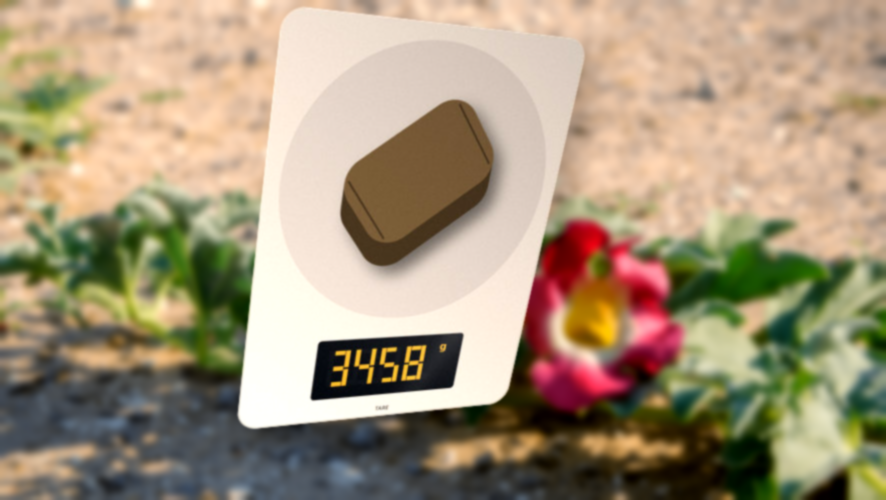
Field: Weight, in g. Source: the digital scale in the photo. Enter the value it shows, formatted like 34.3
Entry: 3458
